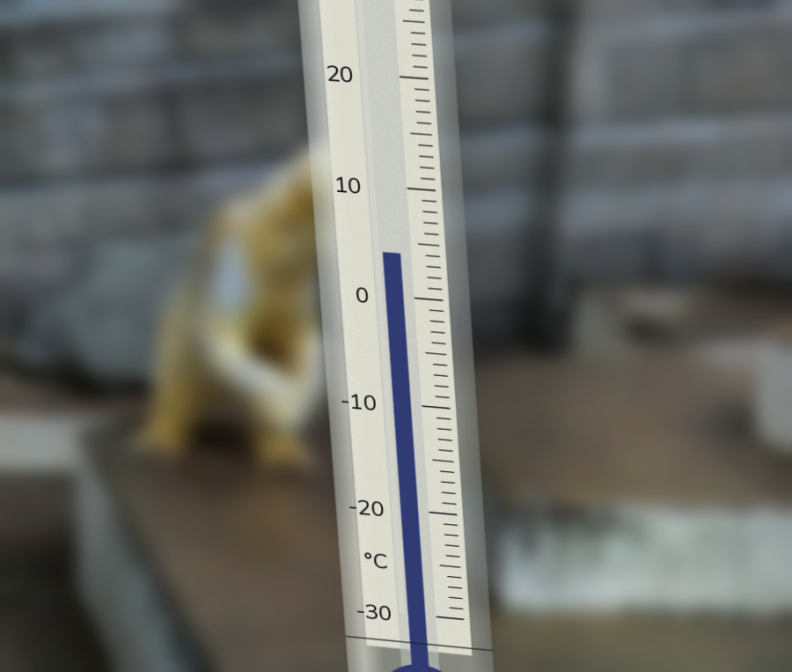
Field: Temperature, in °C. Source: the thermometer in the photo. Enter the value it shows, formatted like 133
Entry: 4
